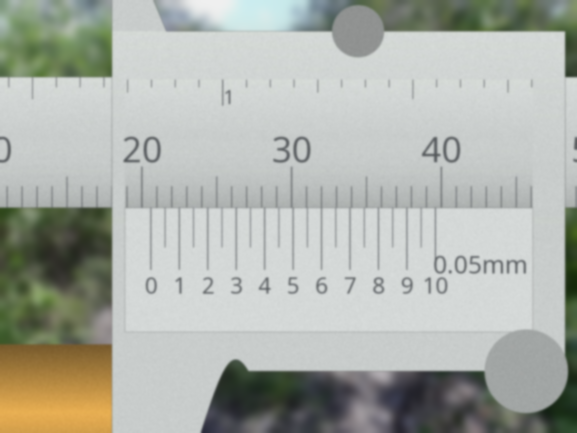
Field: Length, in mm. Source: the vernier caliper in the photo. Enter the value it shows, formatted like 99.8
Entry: 20.6
